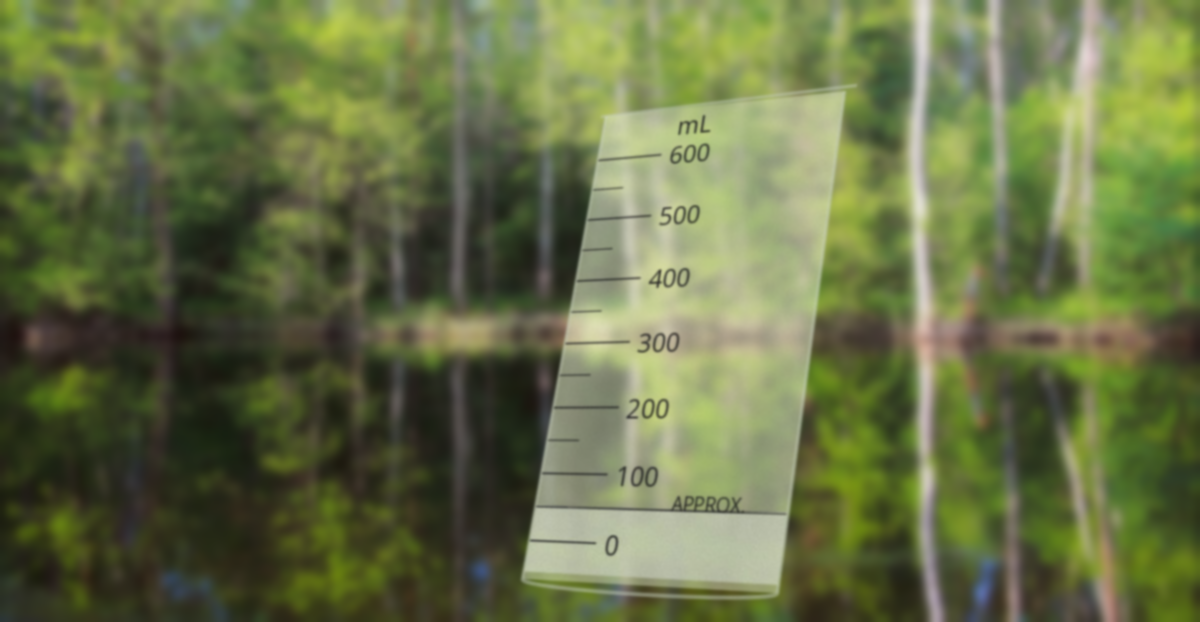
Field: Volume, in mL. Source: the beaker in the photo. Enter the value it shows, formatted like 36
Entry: 50
